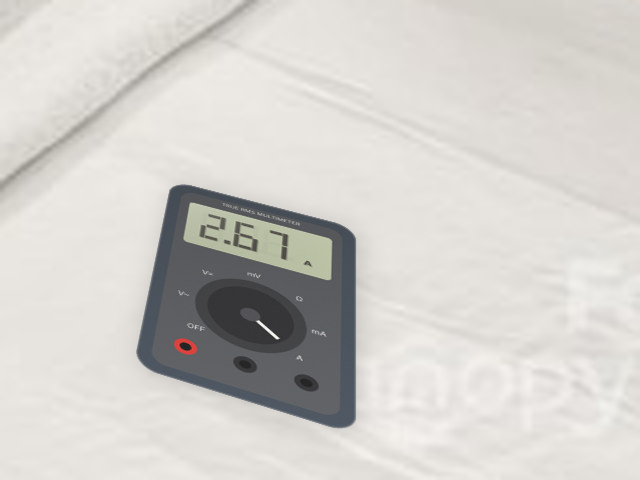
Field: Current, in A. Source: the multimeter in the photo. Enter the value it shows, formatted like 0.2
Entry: 2.67
